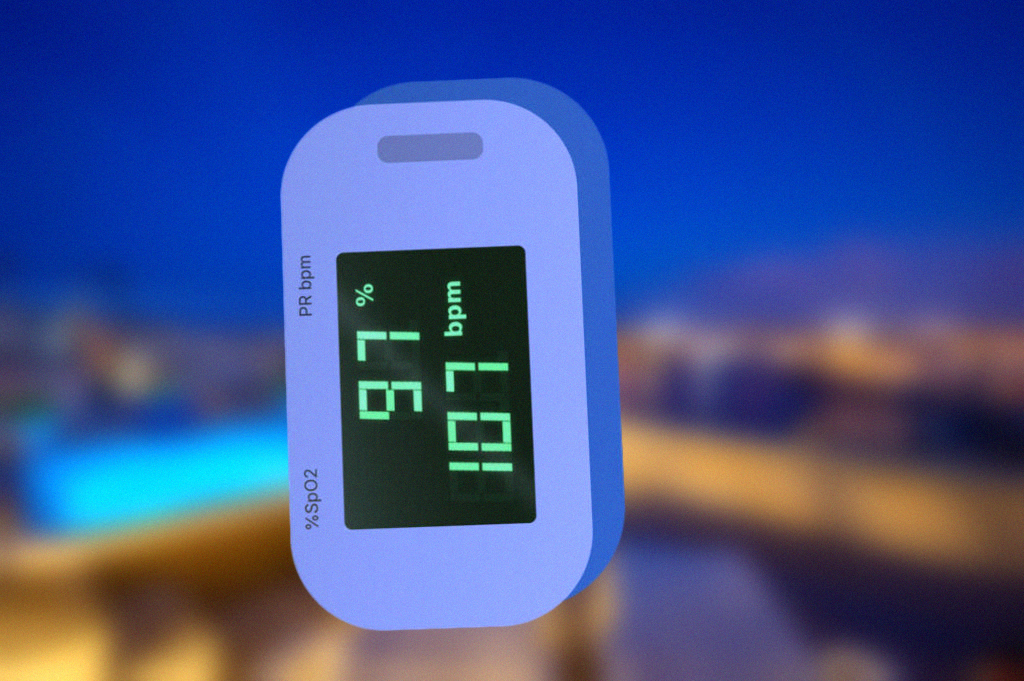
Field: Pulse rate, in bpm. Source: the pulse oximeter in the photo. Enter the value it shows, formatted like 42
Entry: 107
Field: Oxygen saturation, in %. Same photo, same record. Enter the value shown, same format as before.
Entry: 97
